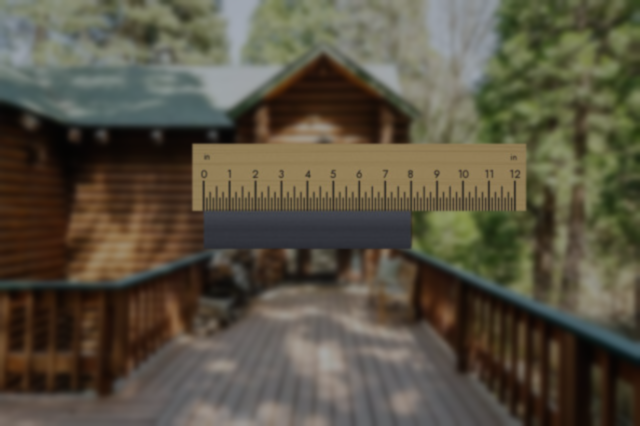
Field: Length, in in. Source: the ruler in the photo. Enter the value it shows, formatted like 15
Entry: 8
